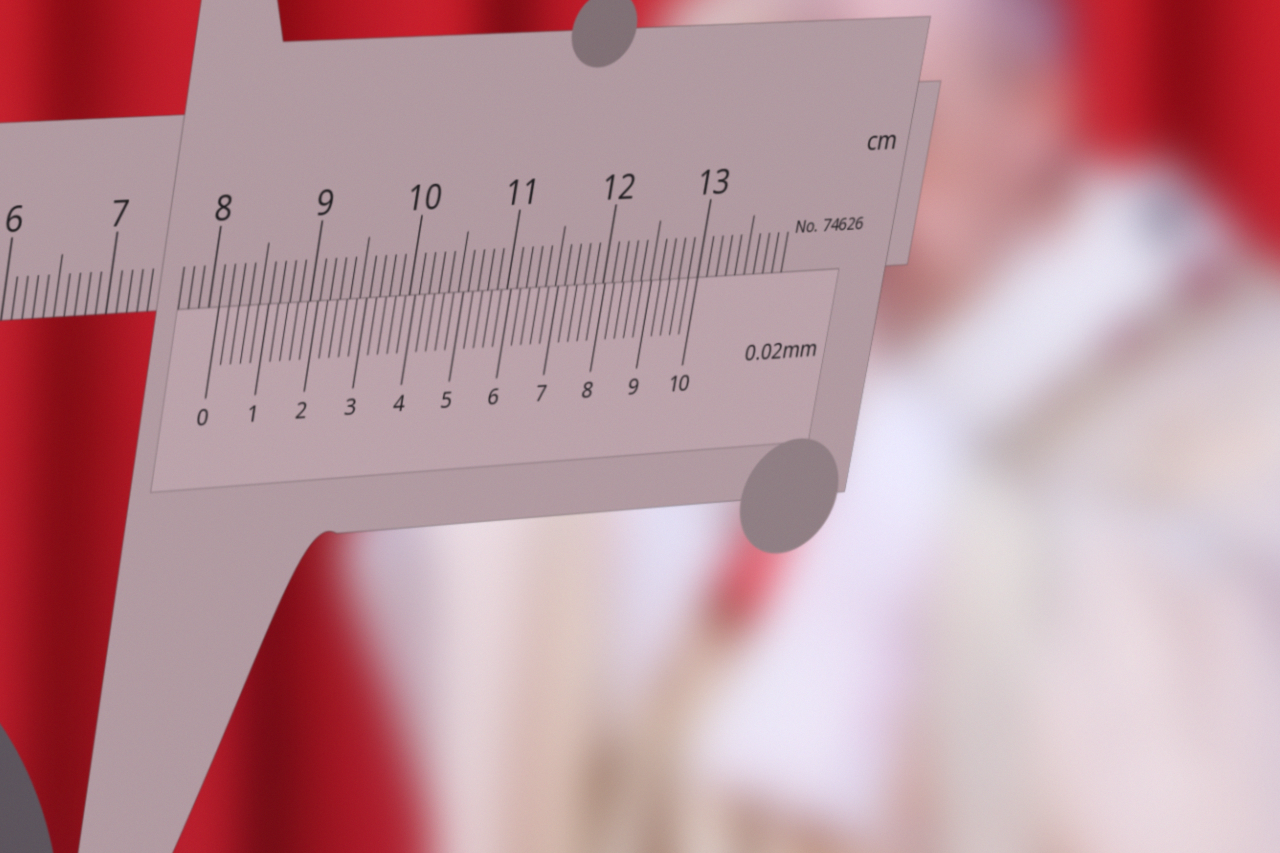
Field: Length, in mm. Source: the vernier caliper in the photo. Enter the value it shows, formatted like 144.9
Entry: 81.0
